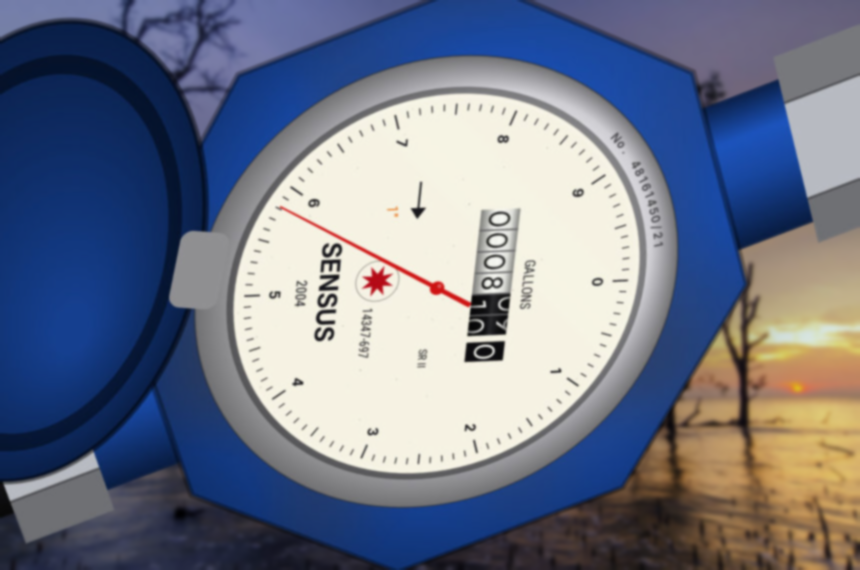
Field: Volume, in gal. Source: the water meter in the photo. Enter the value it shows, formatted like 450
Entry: 8095.8
